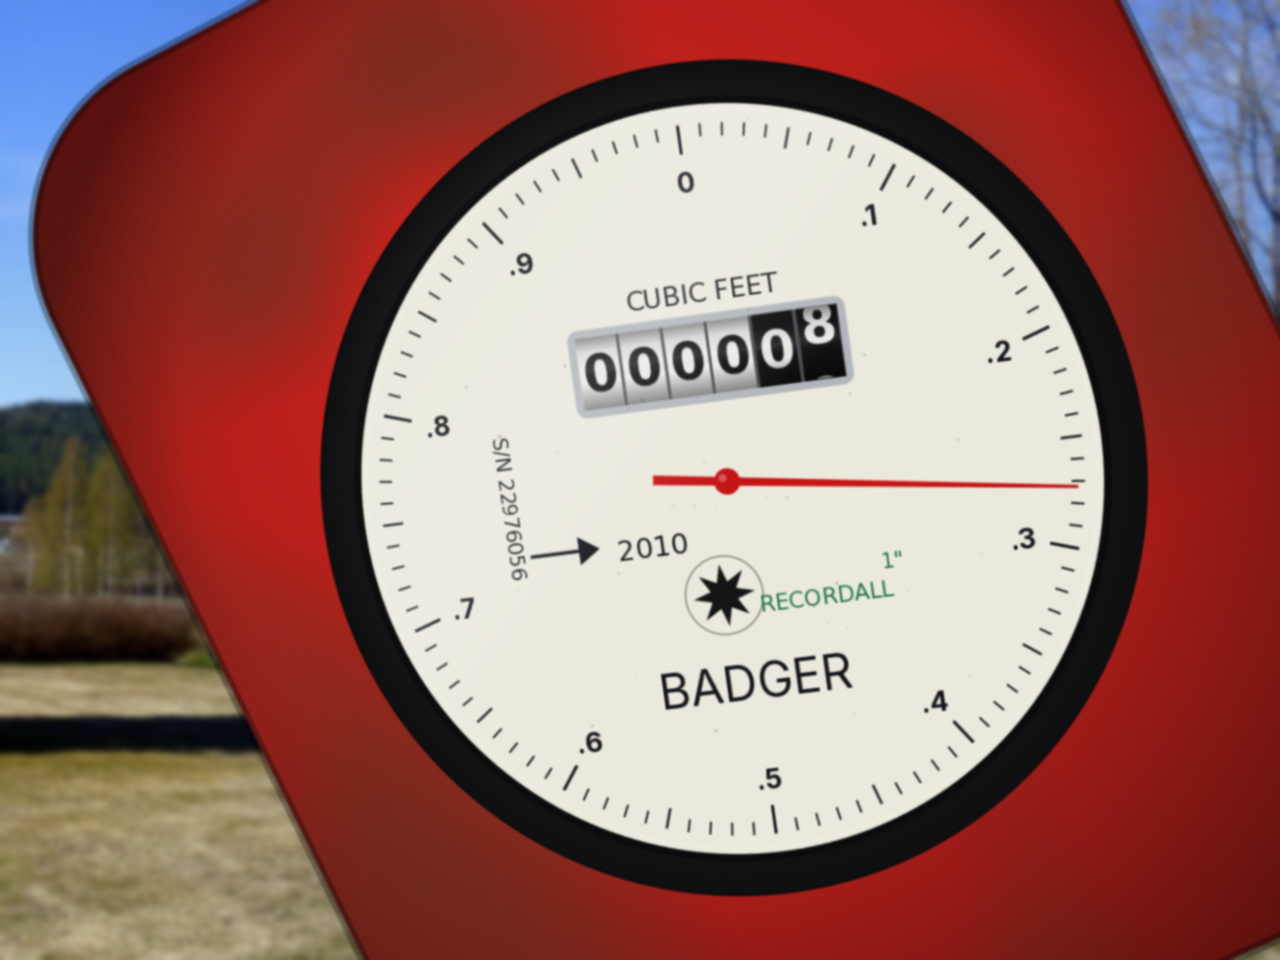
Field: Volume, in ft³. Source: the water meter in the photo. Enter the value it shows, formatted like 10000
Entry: 8.27
